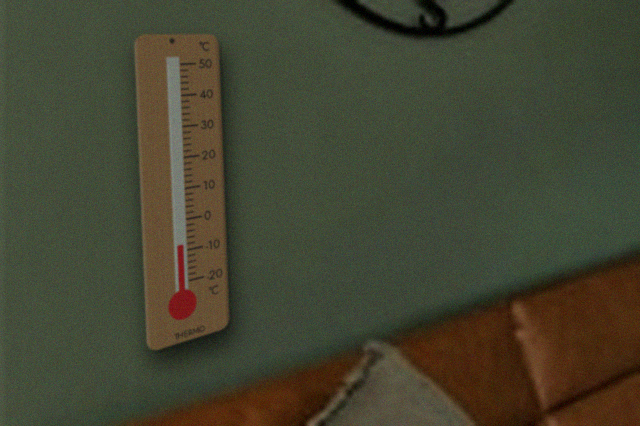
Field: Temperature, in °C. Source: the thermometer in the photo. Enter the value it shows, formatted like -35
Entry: -8
